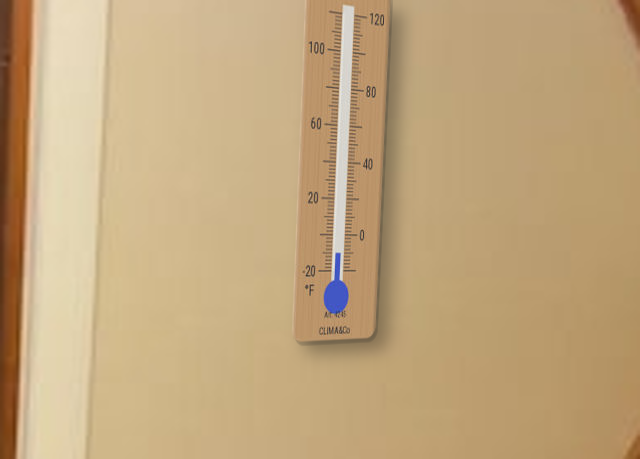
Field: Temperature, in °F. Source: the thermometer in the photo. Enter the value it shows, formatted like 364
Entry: -10
